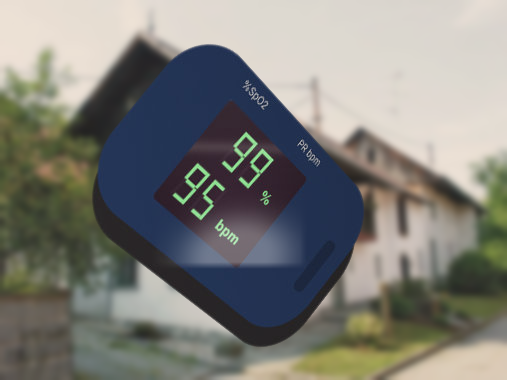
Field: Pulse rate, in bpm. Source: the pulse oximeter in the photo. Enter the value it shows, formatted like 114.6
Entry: 95
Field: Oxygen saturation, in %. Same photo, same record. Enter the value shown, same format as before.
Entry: 99
